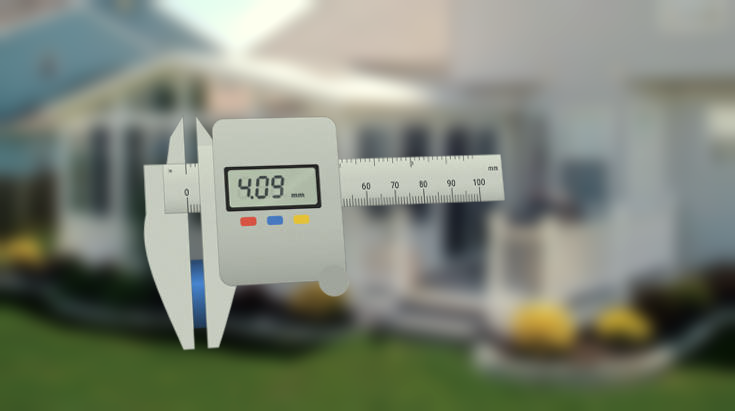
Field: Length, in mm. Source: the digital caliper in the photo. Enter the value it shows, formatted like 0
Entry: 4.09
